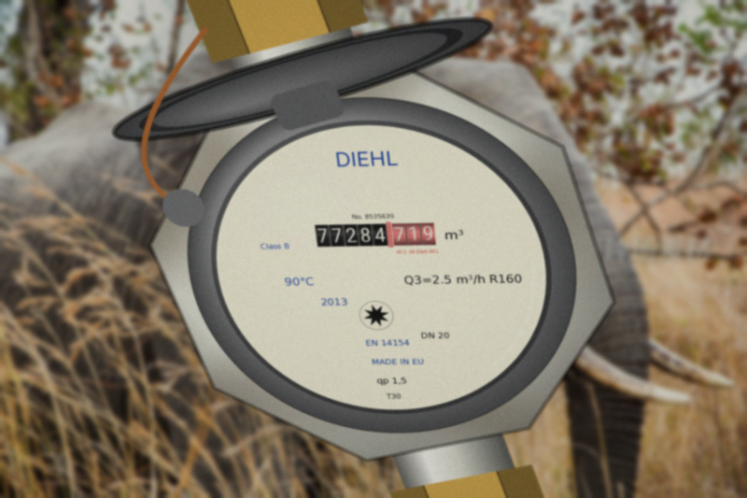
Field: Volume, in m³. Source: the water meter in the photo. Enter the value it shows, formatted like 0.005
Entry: 77284.719
